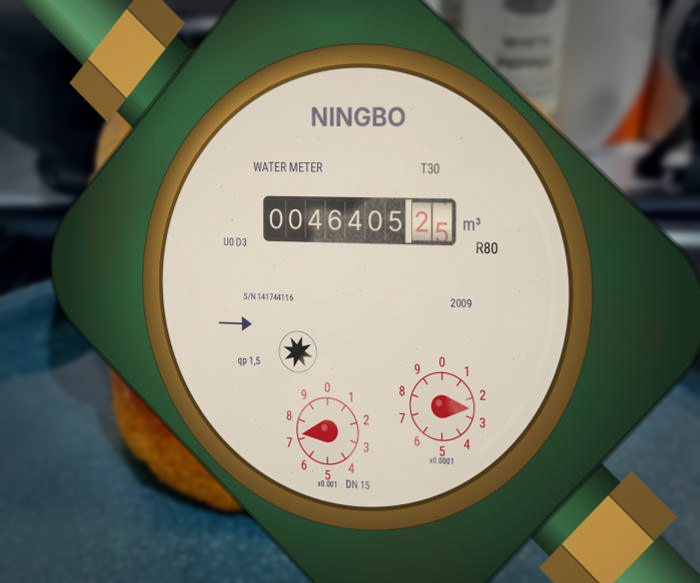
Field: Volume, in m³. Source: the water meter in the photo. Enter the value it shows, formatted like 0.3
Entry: 46405.2472
